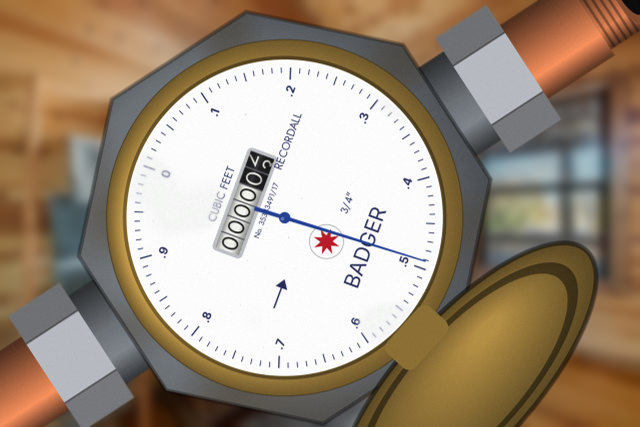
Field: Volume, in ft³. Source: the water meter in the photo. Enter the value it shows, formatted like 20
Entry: 2.49
